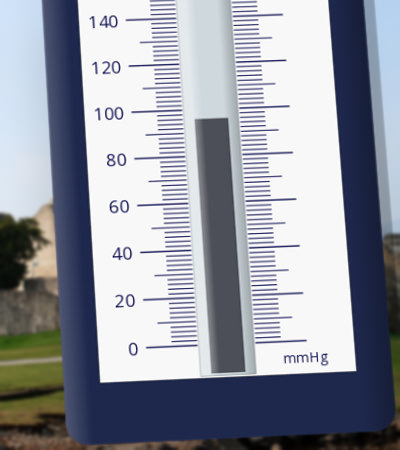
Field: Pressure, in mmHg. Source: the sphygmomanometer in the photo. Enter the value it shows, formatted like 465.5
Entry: 96
